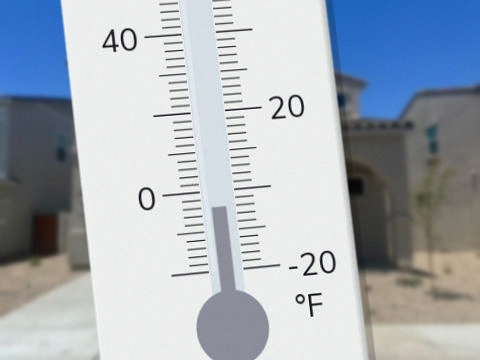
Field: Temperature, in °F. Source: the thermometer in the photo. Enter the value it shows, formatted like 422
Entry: -4
